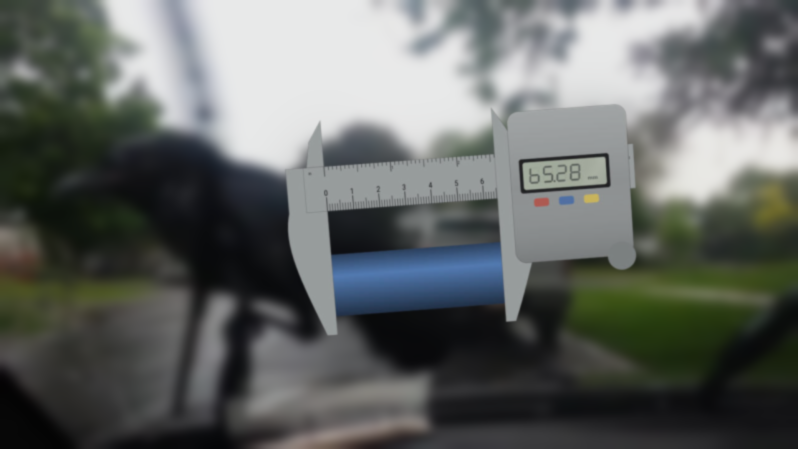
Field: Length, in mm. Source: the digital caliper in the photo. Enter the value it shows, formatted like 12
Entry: 65.28
